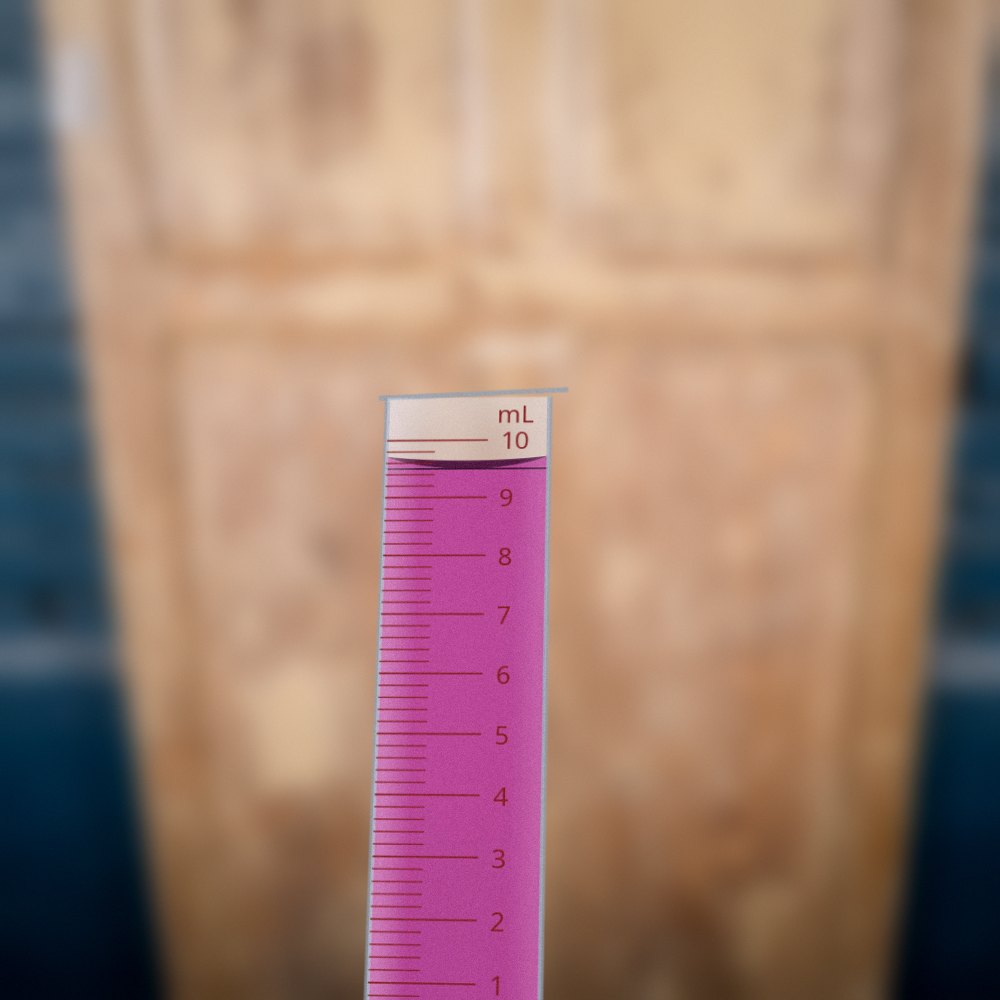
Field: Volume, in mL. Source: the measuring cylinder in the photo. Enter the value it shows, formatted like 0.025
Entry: 9.5
